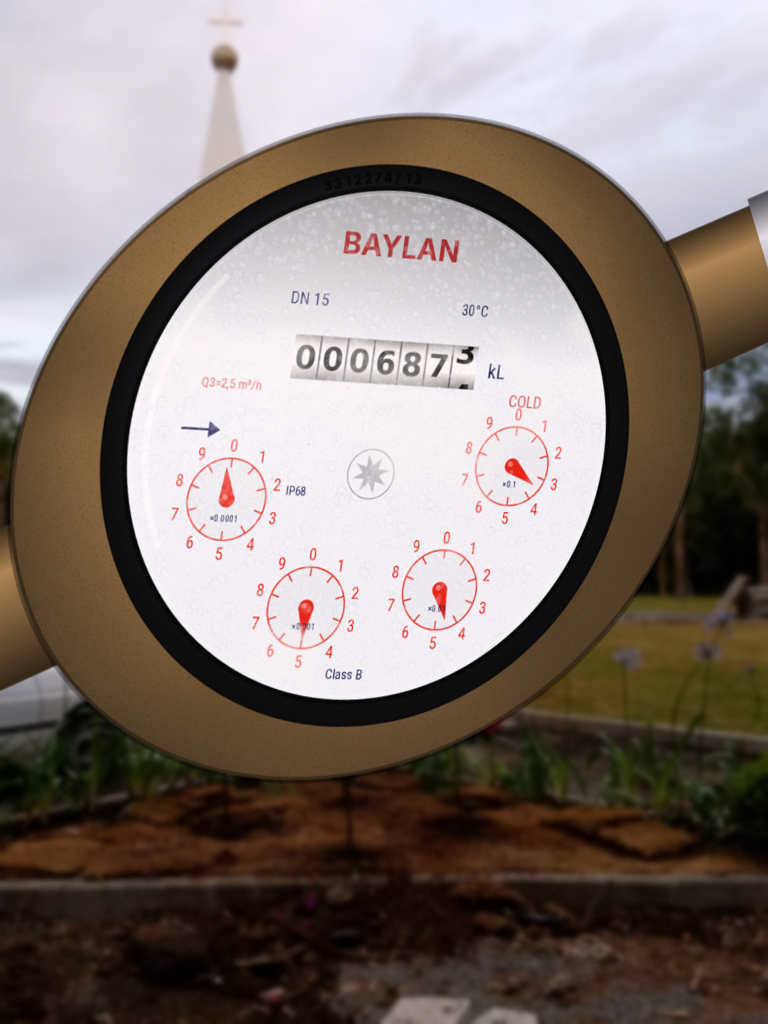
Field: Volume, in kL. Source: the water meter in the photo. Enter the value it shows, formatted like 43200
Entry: 6873.3449
